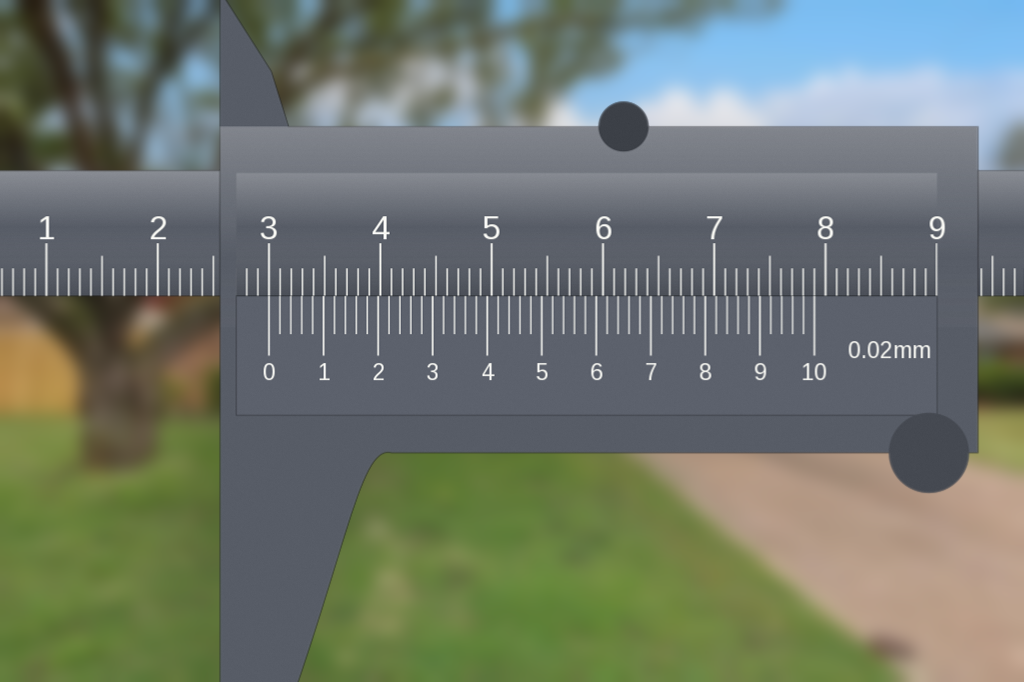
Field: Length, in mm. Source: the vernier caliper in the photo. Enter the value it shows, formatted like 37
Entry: 30.0
